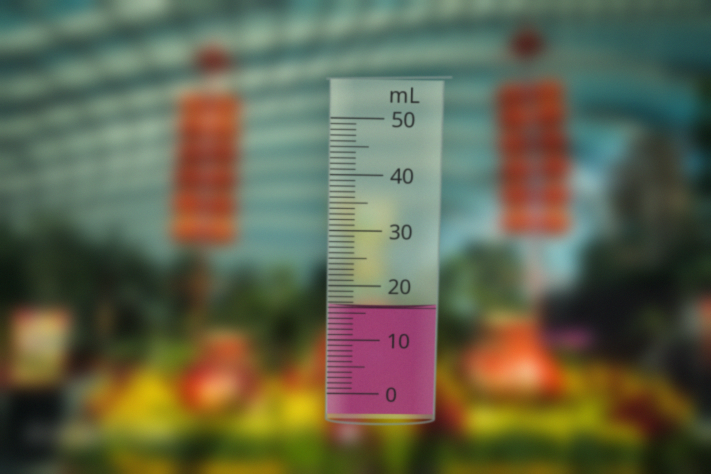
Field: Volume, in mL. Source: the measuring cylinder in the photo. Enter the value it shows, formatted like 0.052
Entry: 16
